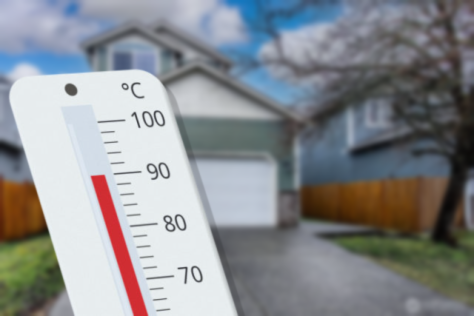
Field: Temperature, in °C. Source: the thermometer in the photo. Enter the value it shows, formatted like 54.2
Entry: 90
